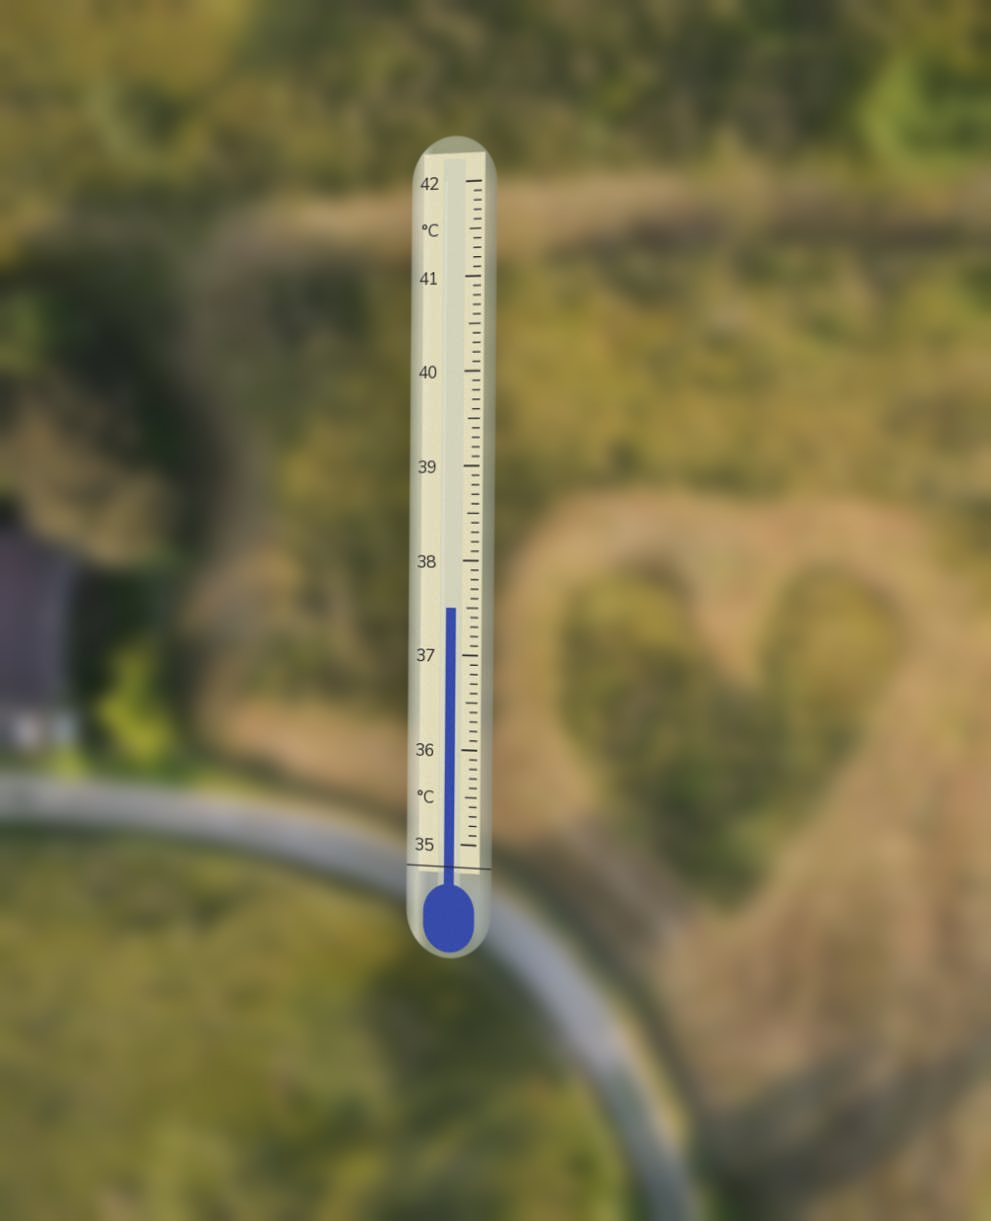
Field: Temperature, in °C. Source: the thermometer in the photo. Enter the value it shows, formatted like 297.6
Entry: 37.5
